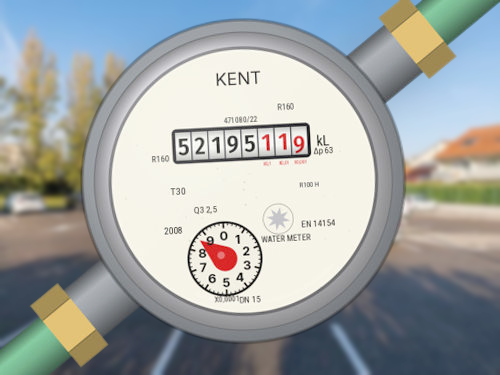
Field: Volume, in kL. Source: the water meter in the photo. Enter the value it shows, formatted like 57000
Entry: 52195.1188
